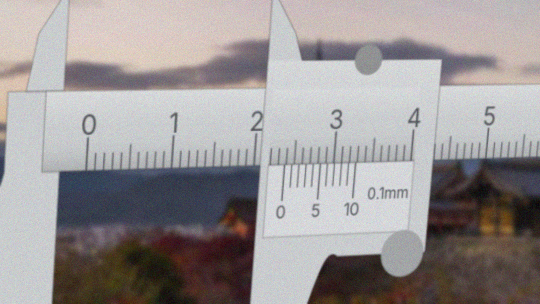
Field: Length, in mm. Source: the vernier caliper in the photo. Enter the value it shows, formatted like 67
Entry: 23.8
